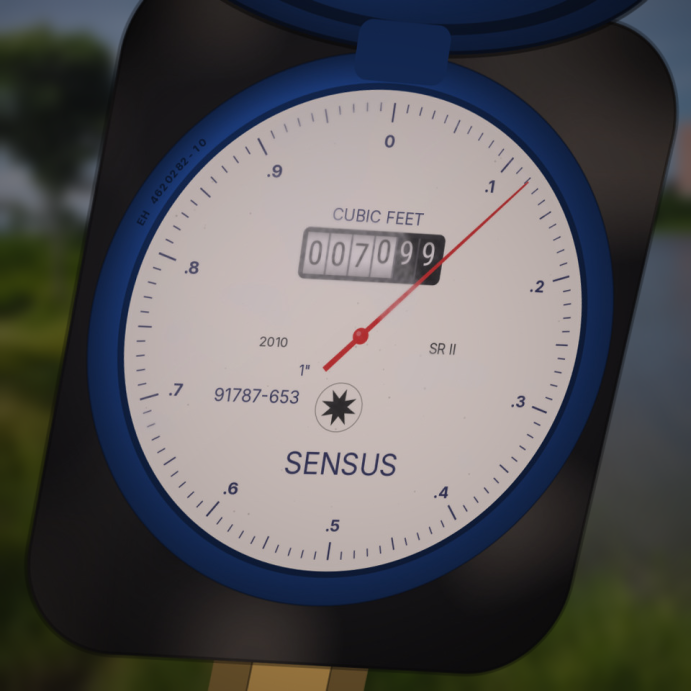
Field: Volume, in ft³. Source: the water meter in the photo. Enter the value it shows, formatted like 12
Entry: 7099.12
